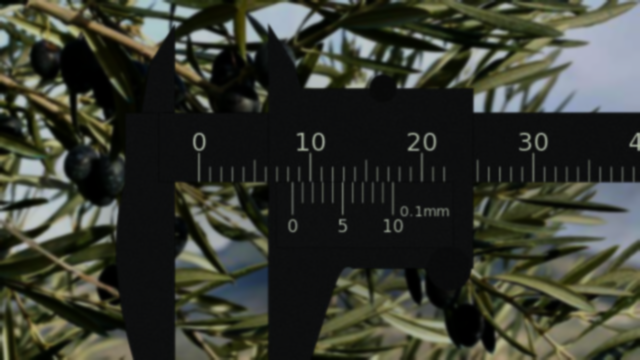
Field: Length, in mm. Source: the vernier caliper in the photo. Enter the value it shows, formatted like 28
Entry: 8.4
